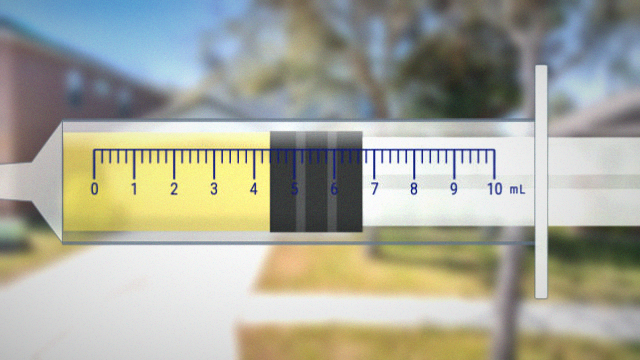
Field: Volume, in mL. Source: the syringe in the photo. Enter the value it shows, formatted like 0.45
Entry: 4.4
